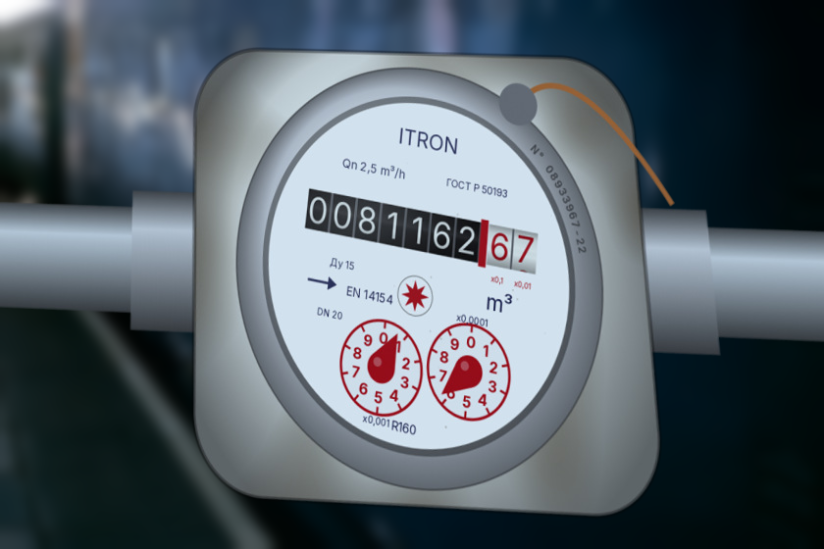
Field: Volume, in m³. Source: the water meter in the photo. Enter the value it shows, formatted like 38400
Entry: 81162.6706
